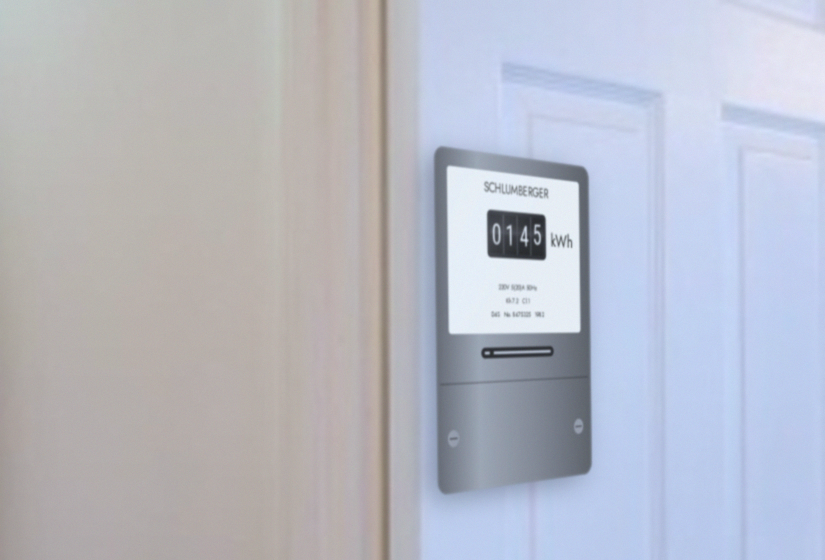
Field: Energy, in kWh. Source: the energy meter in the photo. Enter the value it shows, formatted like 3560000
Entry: 145
